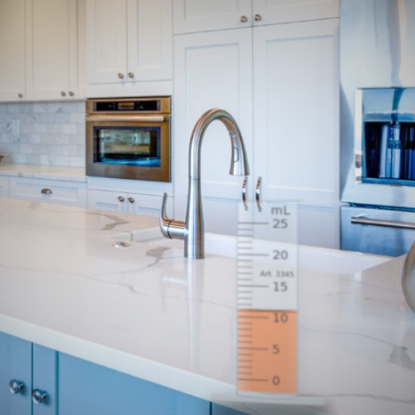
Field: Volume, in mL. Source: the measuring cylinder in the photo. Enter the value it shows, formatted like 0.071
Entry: 11
